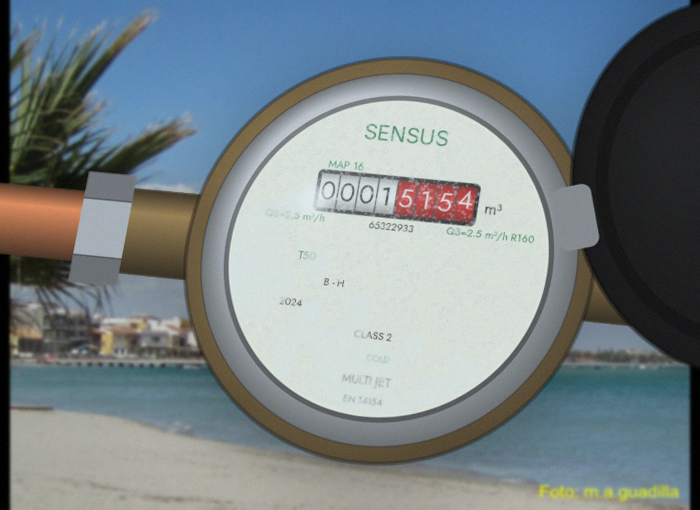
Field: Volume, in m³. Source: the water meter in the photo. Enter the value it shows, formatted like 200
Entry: 1.5154
